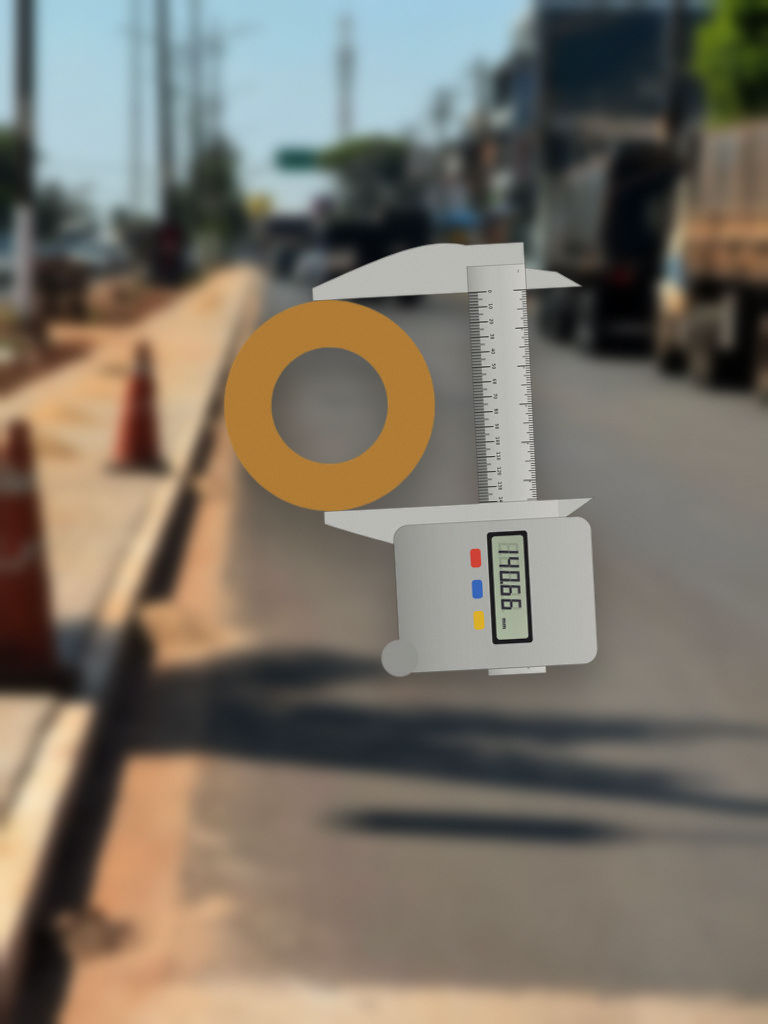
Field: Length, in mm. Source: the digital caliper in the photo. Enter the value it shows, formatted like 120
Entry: 140.66
